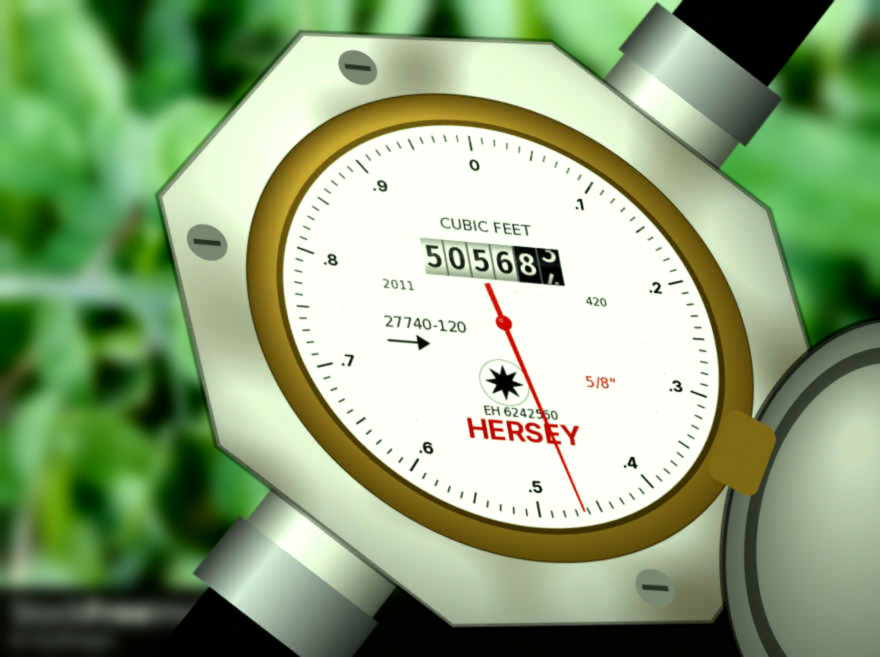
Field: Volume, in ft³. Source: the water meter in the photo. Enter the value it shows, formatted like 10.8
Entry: 505683.46
